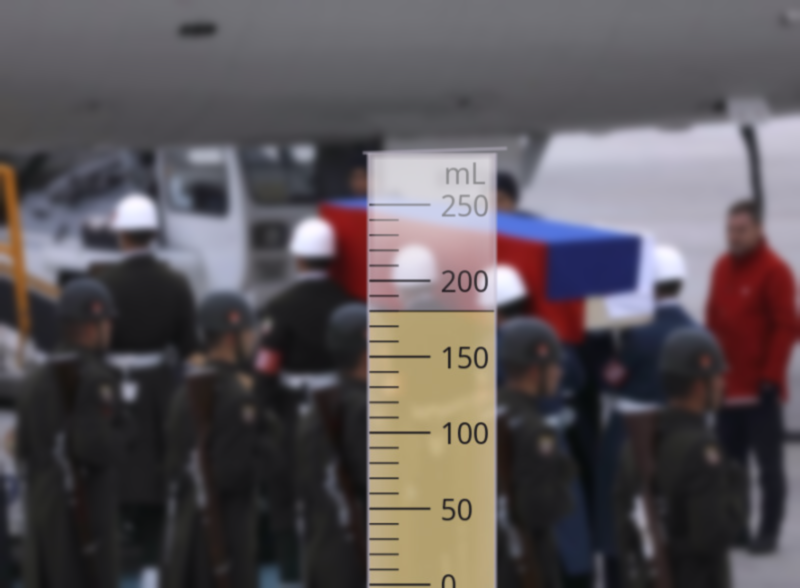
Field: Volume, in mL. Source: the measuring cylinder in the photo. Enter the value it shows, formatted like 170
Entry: 180
